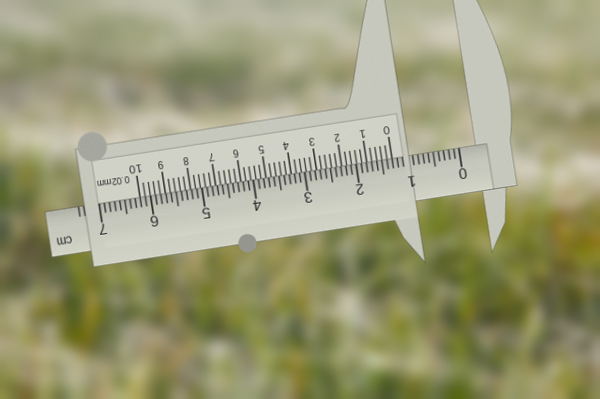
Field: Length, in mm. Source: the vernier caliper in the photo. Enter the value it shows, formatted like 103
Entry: 13.0
